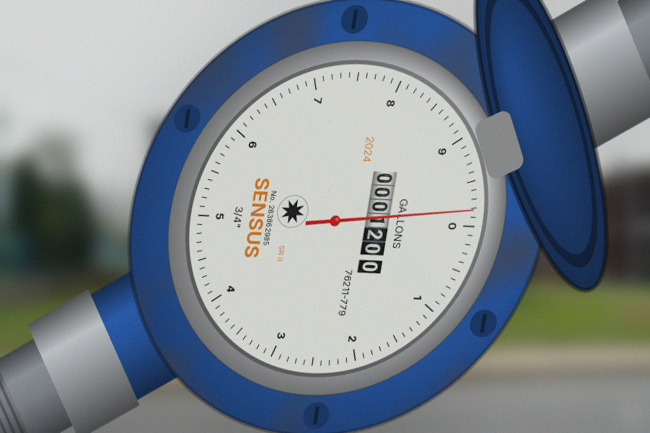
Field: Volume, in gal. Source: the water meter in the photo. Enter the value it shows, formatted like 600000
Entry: 1199.8
